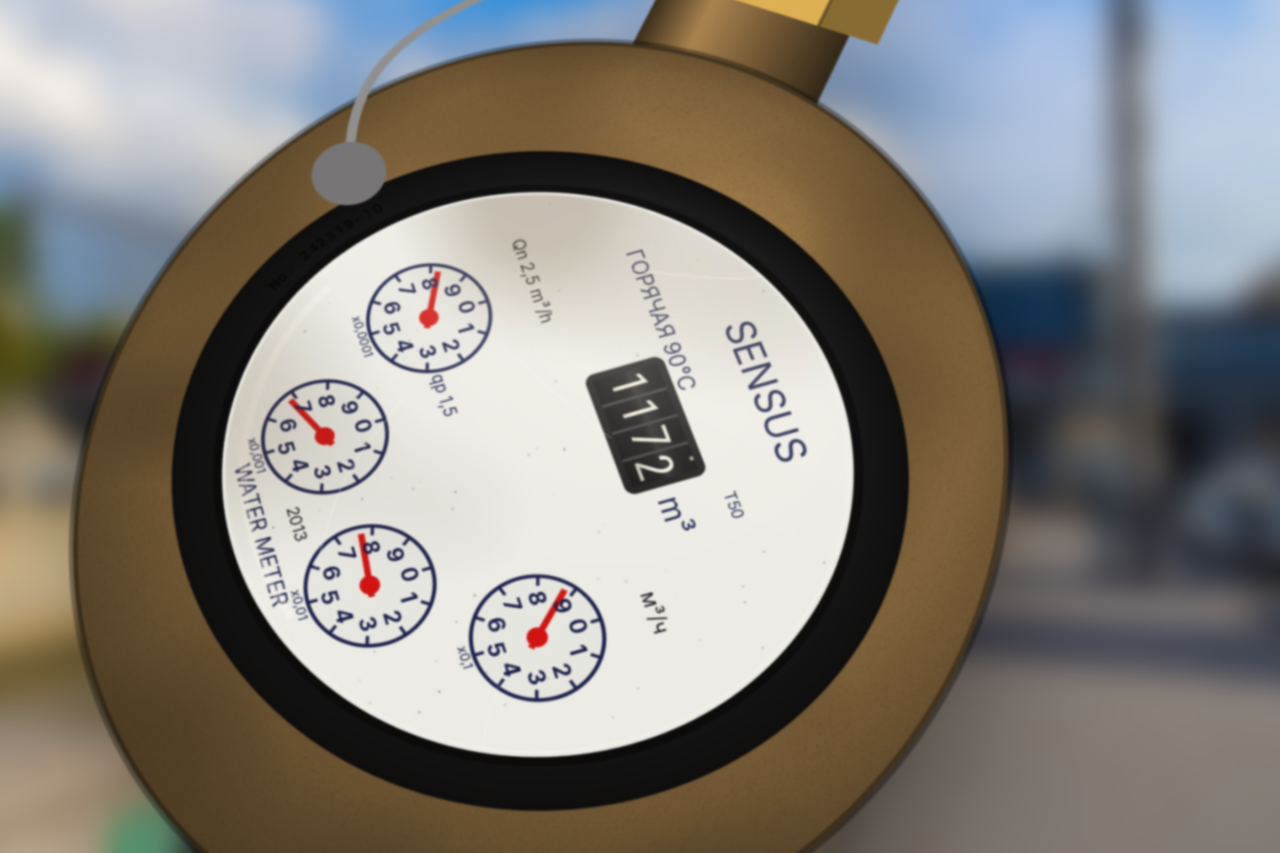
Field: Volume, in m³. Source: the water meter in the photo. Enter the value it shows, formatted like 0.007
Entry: 1171.8768
